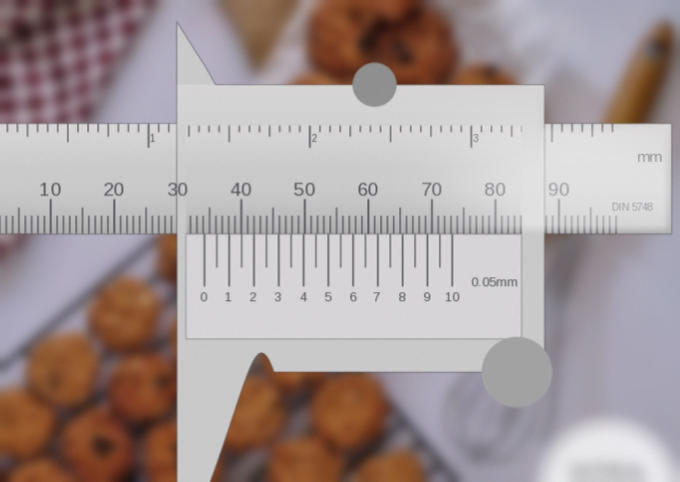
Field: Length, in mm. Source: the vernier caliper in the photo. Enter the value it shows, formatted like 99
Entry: 34.2
